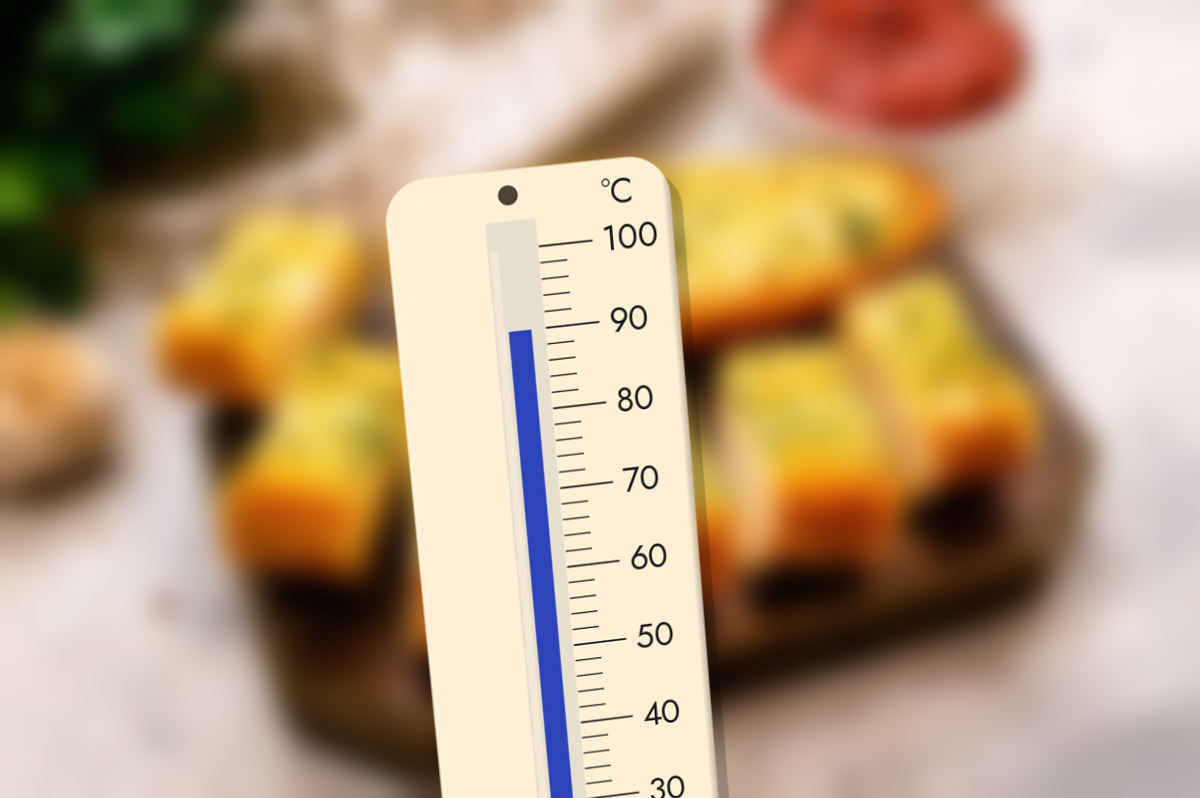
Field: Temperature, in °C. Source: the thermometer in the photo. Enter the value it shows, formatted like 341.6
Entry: 90
